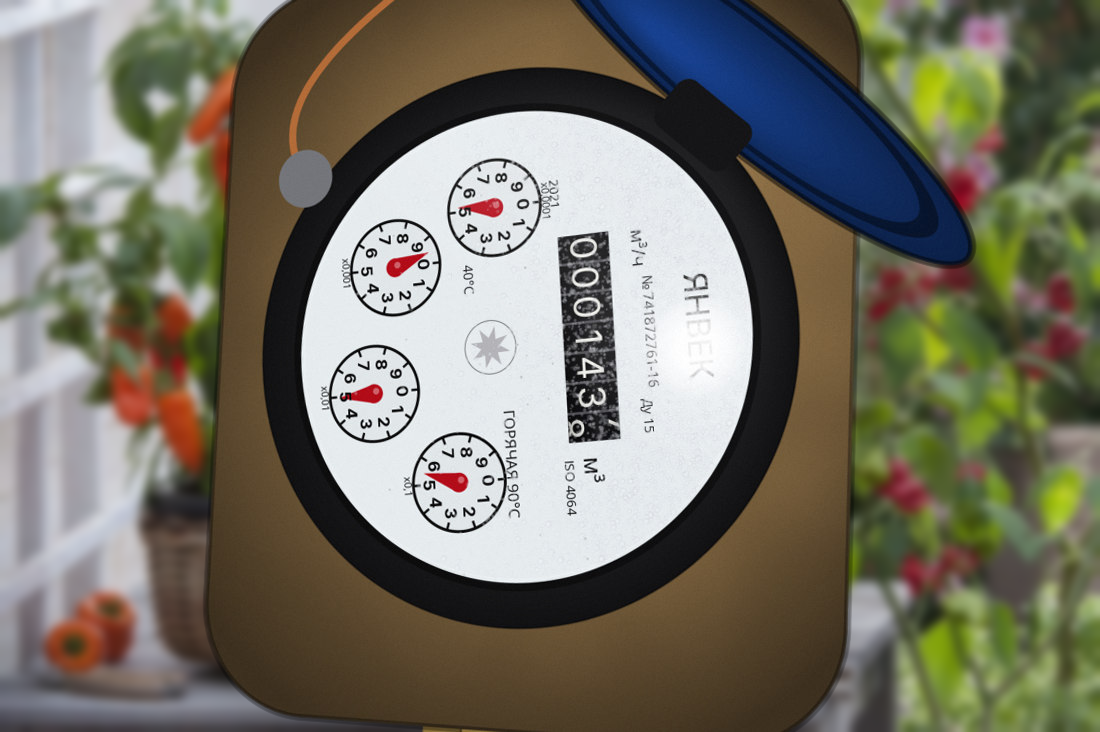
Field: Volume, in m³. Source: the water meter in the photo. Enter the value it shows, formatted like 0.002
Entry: 1437.5495
